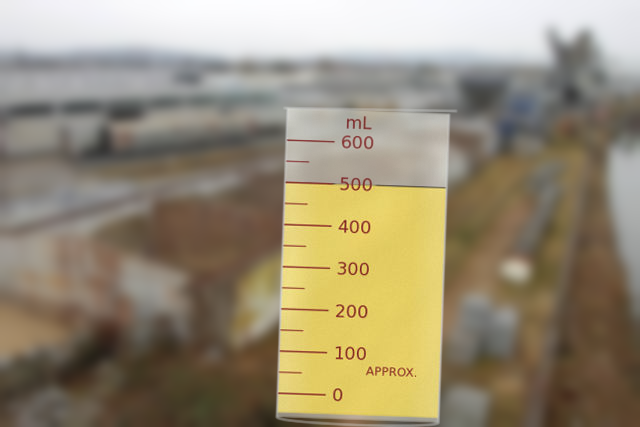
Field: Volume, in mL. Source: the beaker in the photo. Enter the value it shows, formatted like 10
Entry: 500
